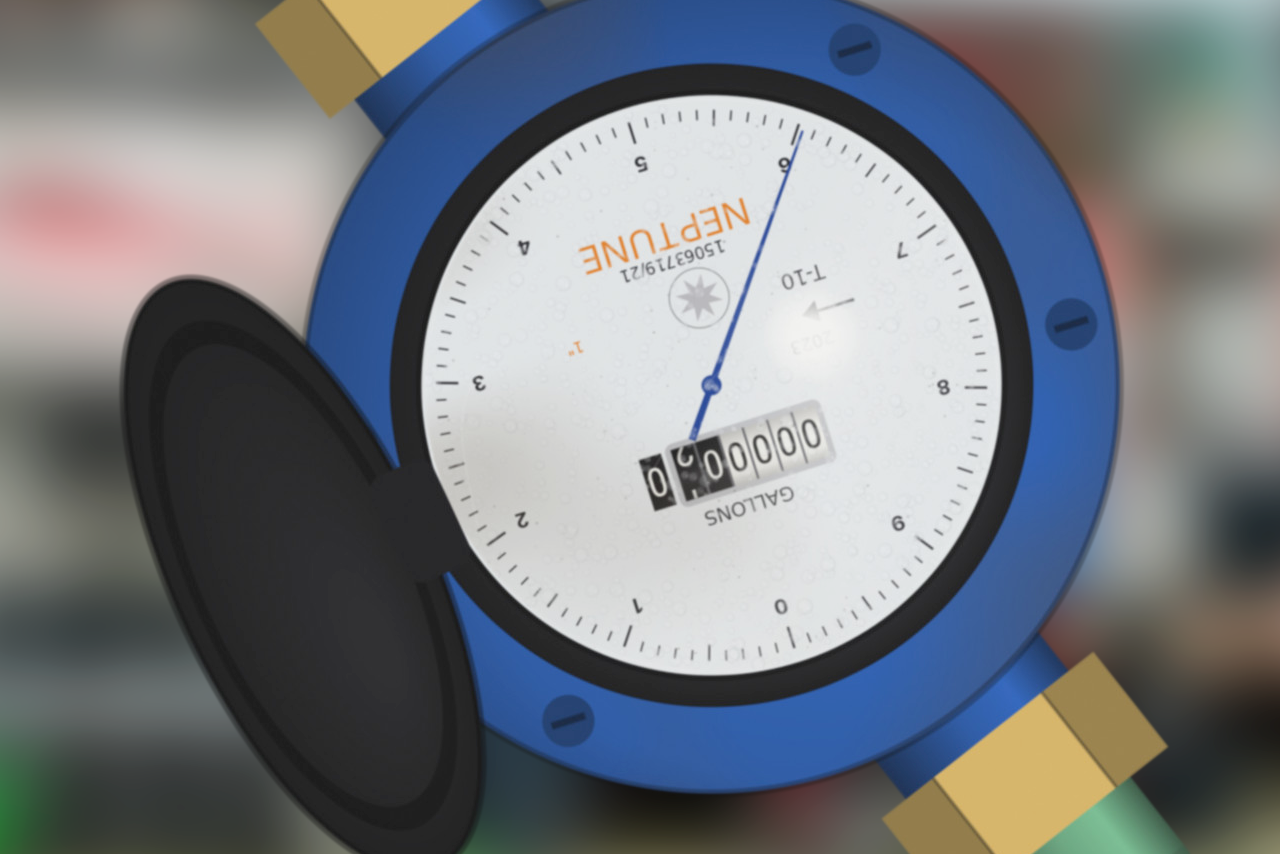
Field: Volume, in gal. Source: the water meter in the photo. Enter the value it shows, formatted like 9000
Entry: 16.0
